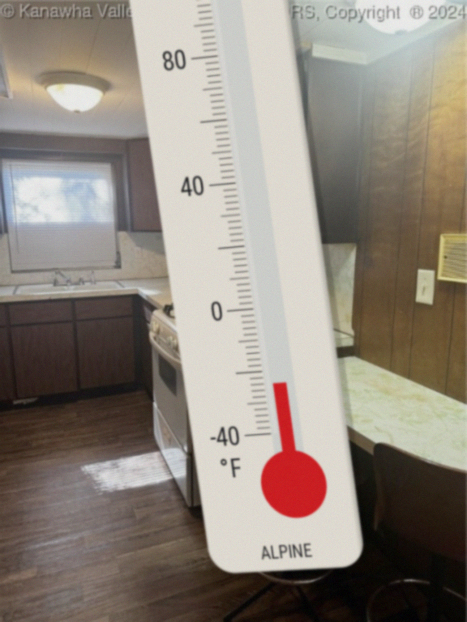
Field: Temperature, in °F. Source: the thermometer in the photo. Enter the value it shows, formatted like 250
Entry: -24
